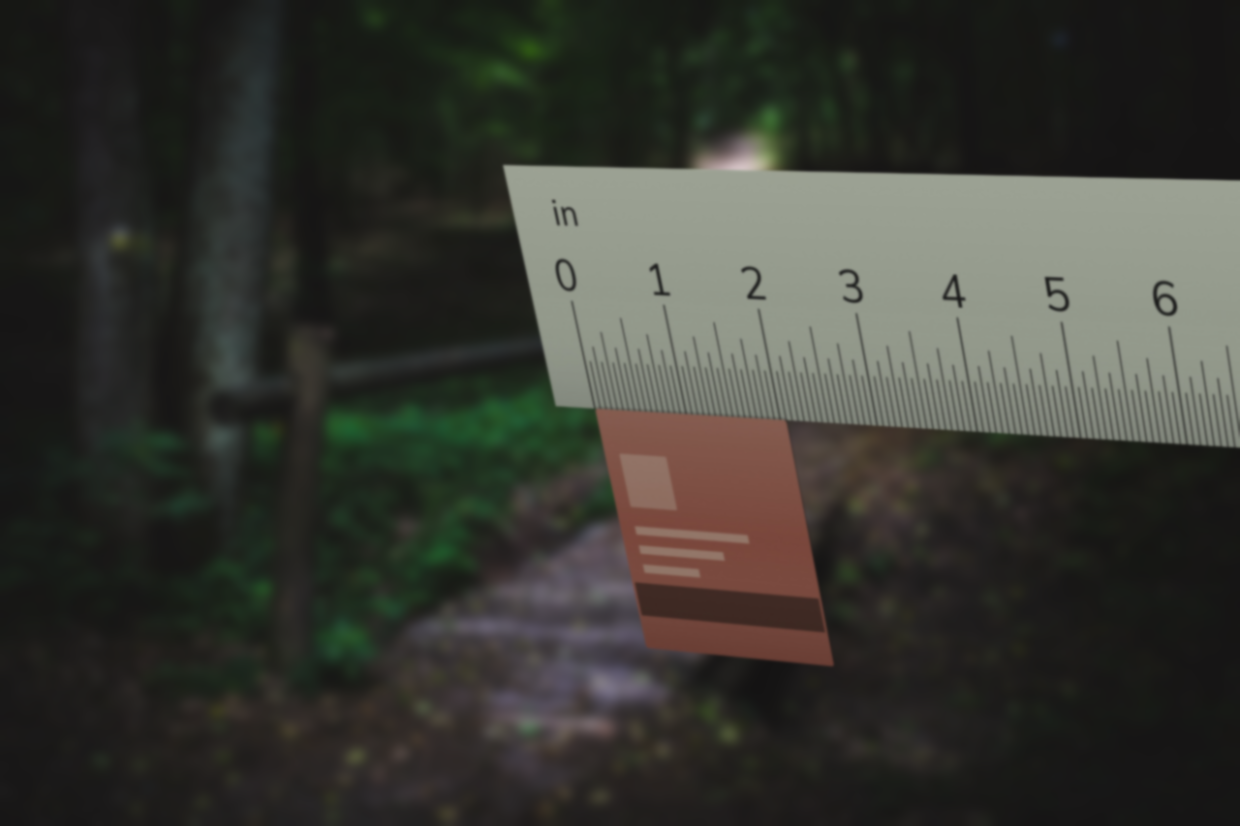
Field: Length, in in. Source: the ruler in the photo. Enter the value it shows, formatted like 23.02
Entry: 2.0625
